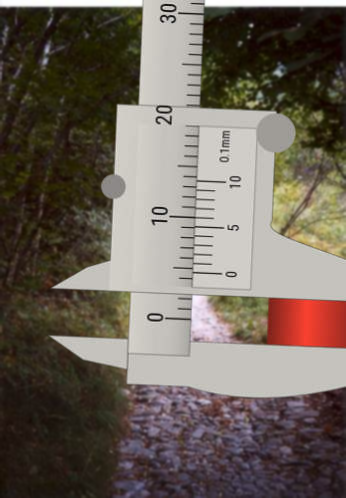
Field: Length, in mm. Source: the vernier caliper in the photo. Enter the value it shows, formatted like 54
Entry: 4.6
